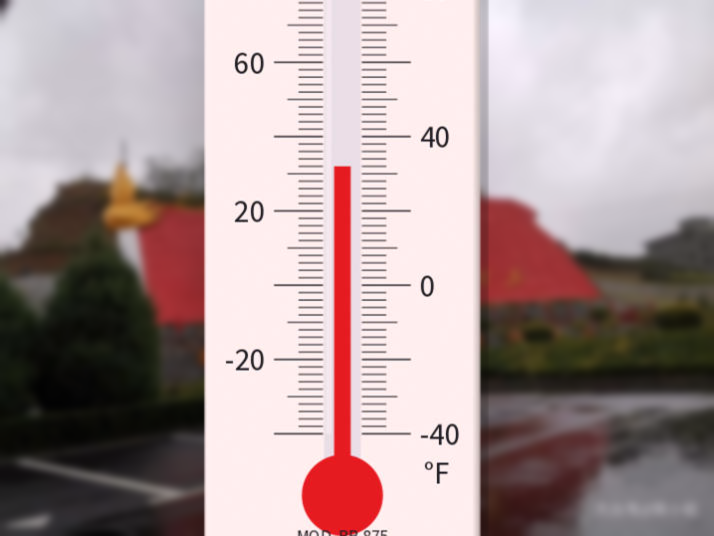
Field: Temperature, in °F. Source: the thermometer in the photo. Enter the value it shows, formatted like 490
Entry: 32
